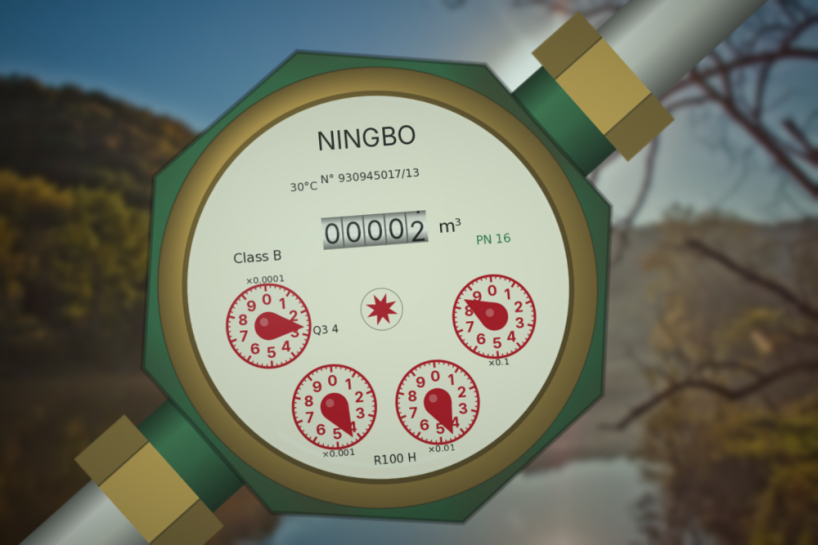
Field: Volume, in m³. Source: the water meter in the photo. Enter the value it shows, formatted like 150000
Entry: 1.8442
